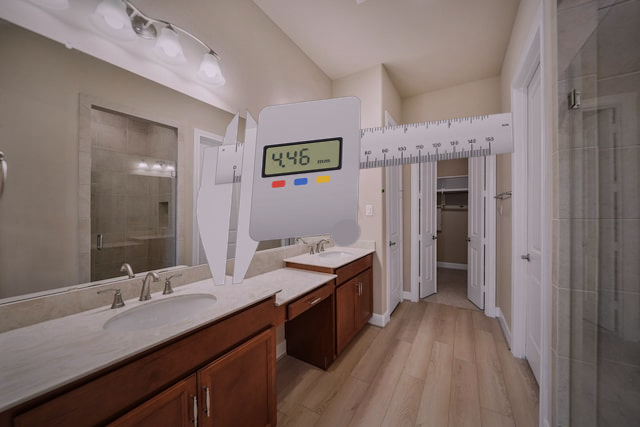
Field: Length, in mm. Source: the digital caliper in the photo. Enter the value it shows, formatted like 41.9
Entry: 4.46
